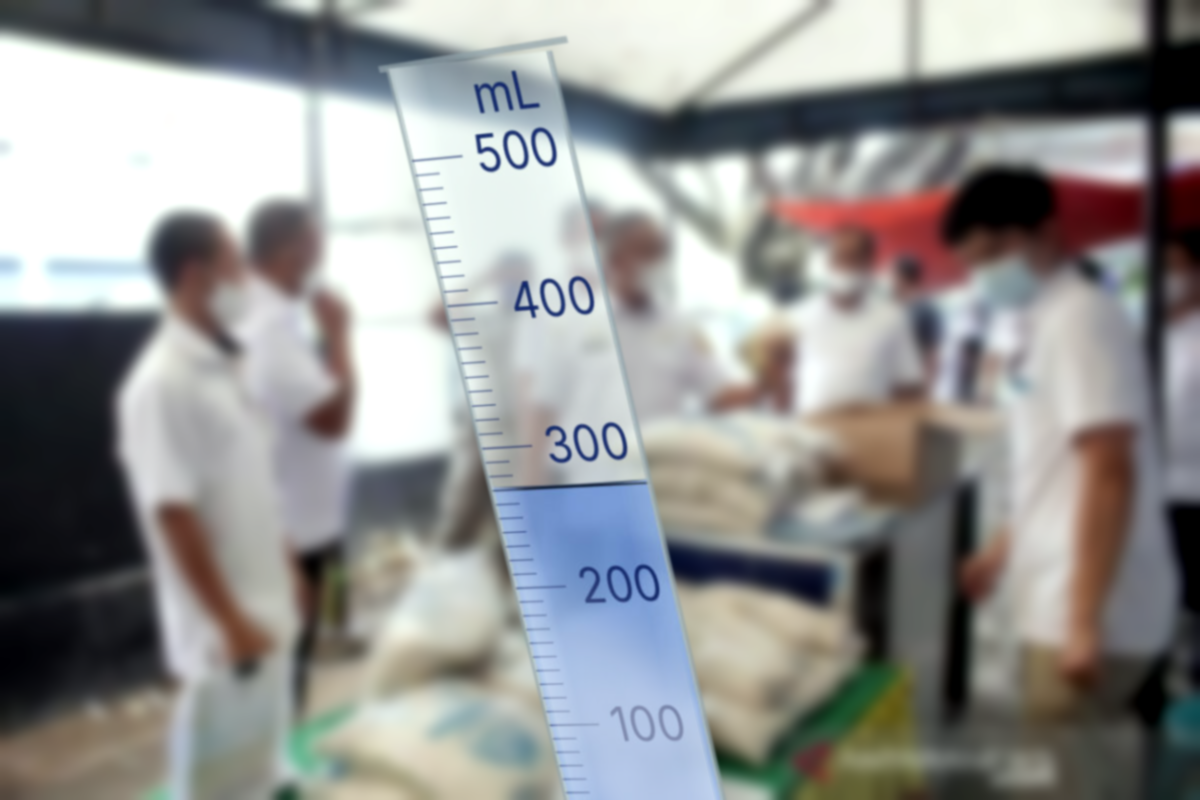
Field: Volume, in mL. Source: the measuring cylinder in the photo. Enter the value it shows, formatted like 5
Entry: 270
